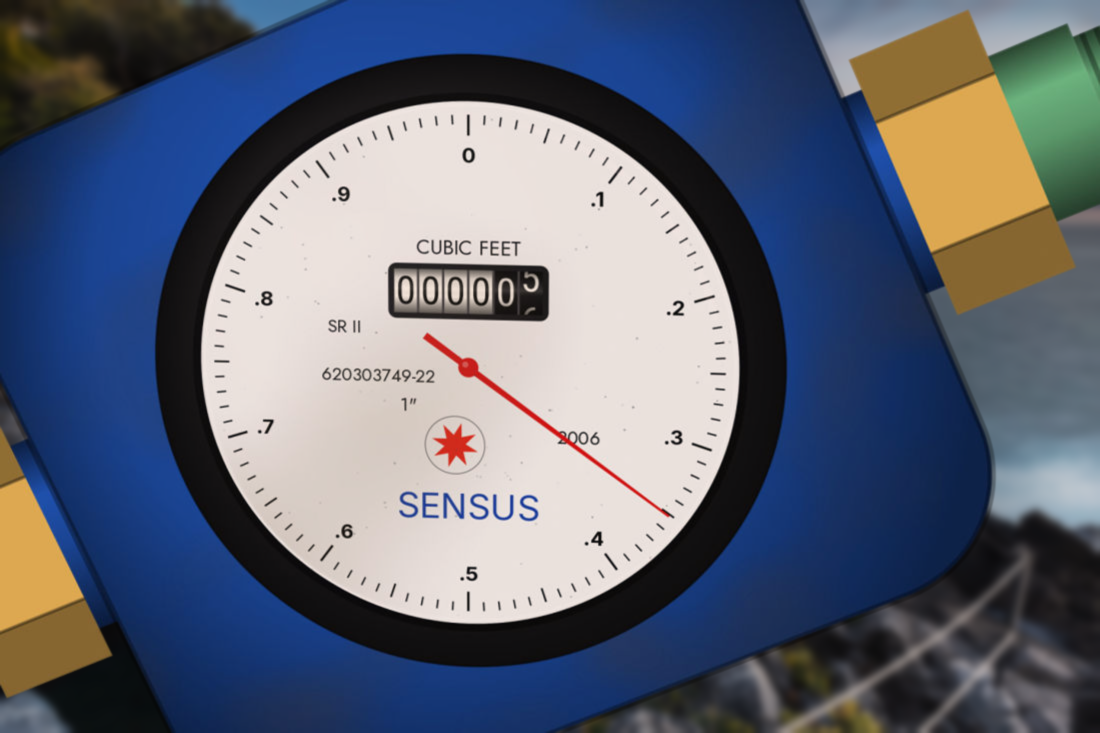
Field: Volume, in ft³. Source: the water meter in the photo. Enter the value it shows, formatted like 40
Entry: 5.35
